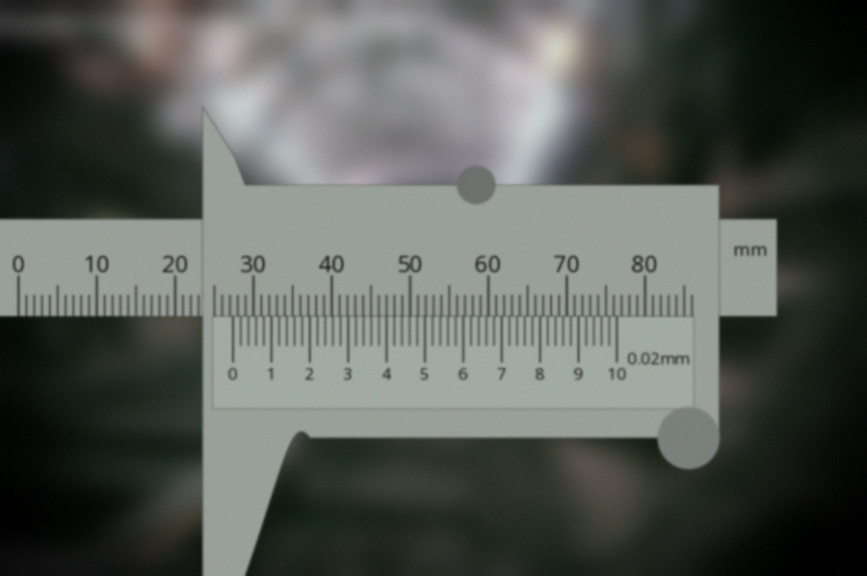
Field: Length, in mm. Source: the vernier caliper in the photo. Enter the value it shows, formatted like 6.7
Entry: 27.4
